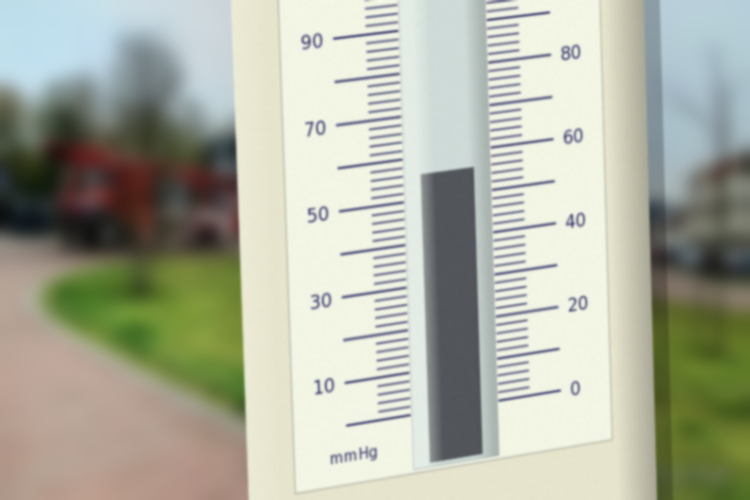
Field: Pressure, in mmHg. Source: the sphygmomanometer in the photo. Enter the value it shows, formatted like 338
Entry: 56
